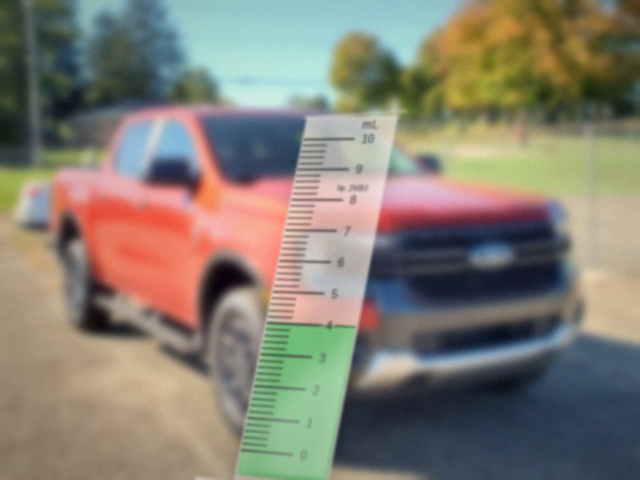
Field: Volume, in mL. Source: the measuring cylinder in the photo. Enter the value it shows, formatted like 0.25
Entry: 4
